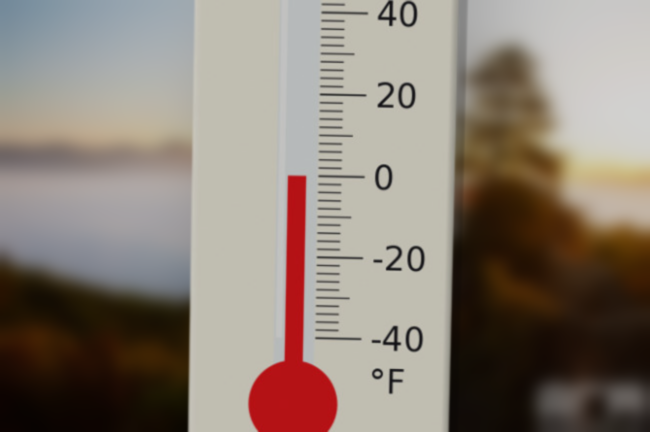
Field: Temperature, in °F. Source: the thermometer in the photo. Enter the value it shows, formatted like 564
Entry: 0
